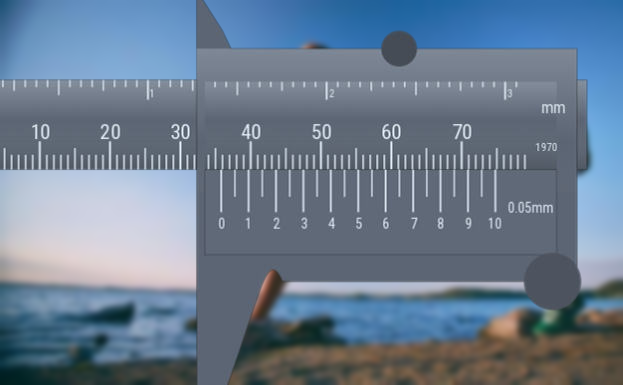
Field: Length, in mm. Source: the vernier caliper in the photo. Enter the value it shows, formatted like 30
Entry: 35.8
